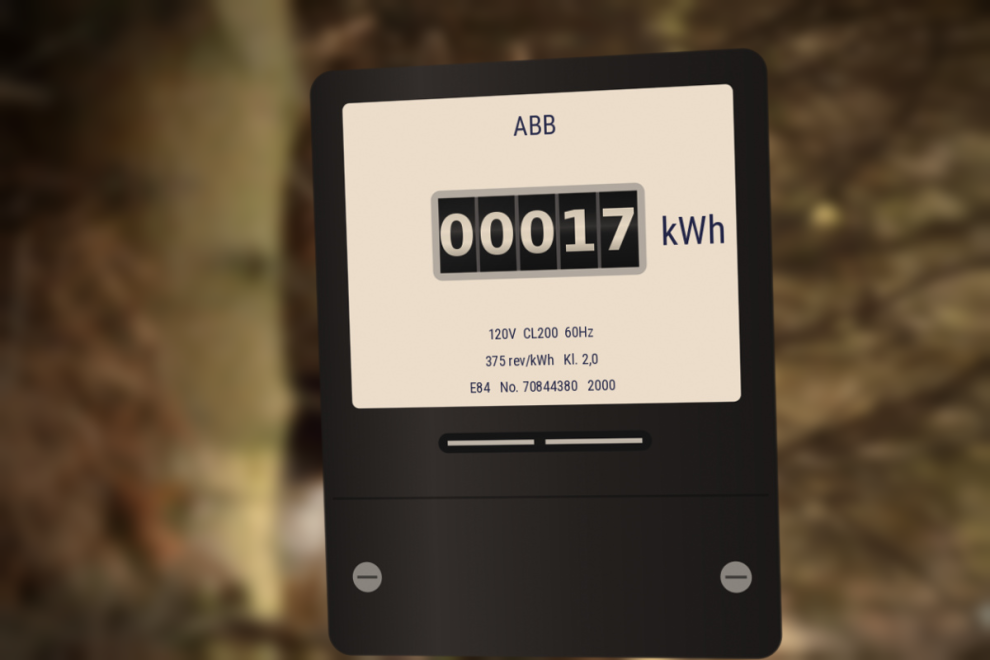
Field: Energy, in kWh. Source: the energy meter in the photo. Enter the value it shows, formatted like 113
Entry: 17
